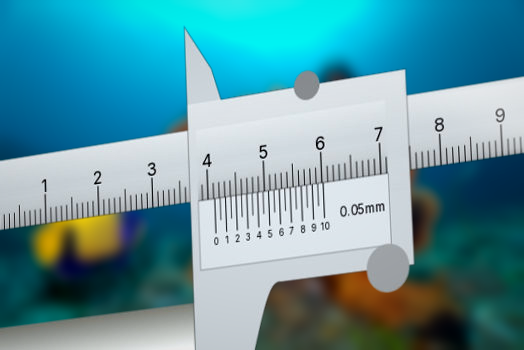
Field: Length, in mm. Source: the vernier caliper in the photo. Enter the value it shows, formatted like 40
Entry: 41.2
